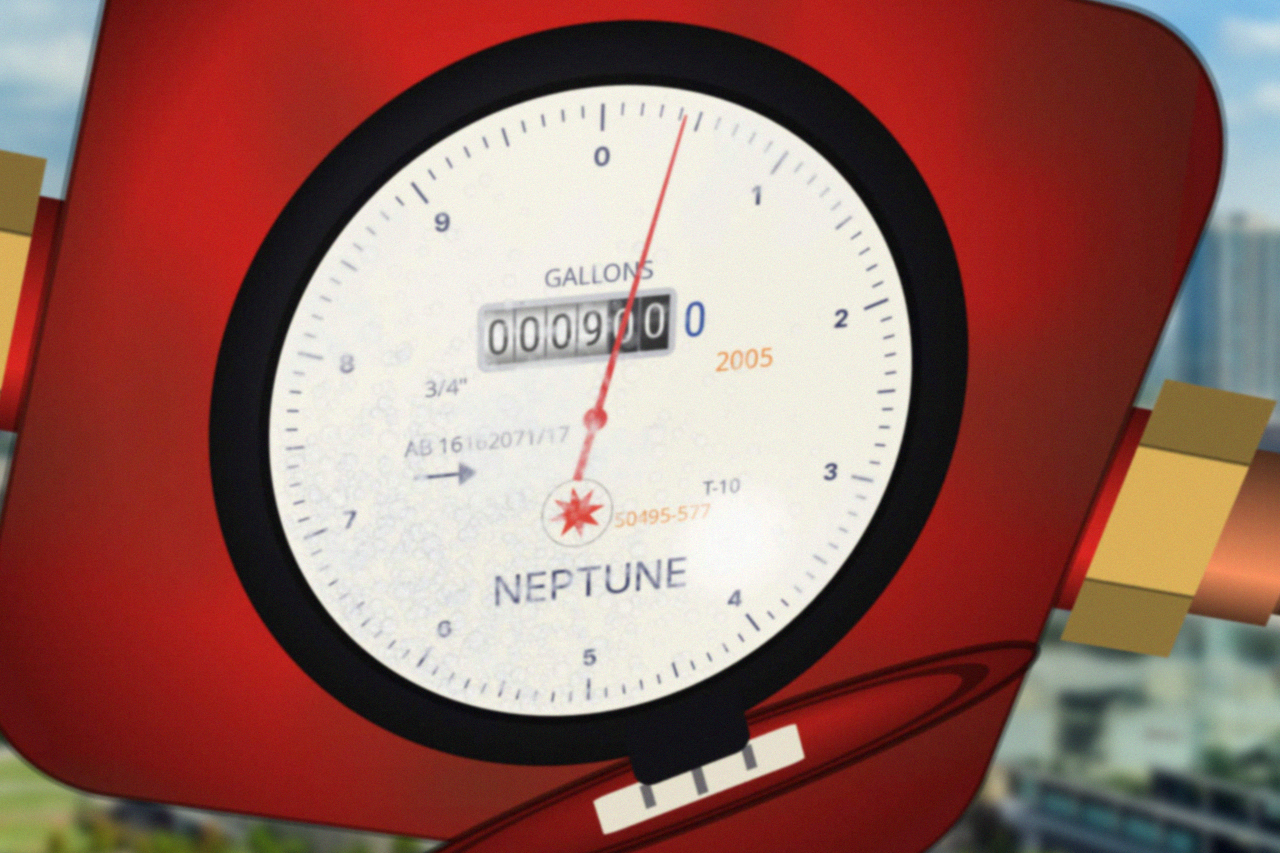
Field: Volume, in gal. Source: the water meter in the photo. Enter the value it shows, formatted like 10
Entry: 9000.4
